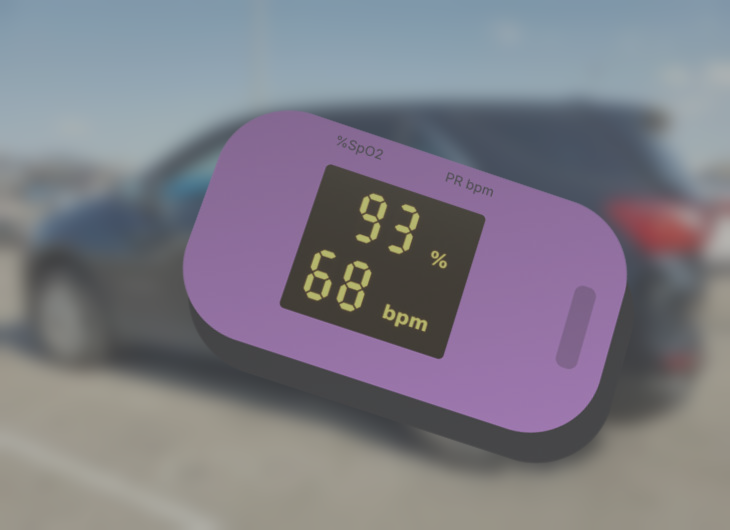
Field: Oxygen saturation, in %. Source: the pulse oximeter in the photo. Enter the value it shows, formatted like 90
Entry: 93
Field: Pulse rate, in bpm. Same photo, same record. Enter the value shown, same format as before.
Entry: 68
